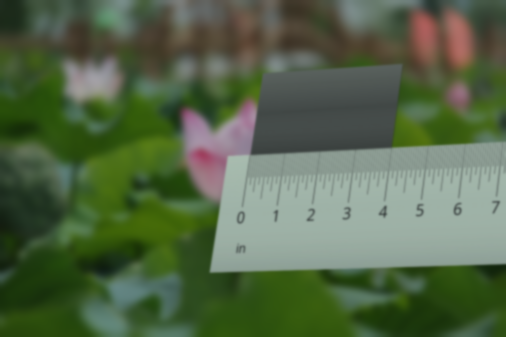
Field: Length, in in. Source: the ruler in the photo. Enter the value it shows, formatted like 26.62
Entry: 4
